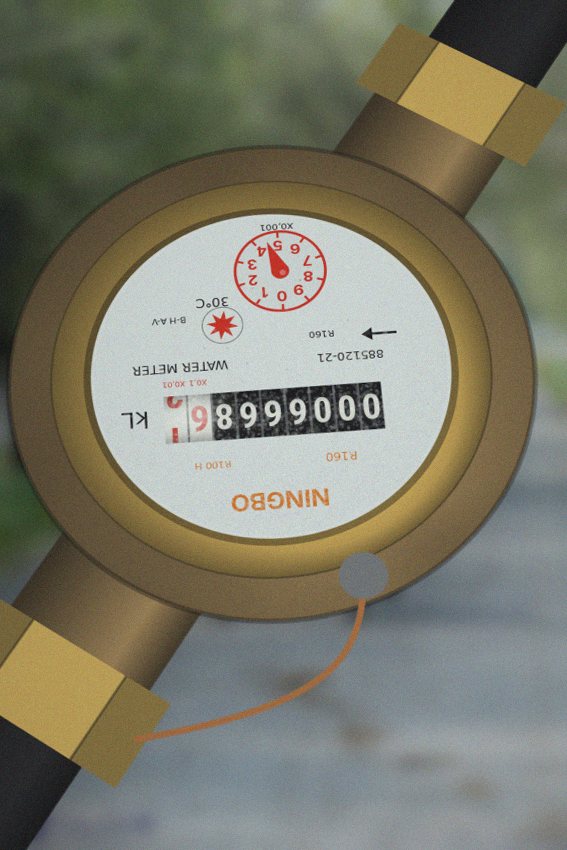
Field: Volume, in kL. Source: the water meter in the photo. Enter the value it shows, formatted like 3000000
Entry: 6668.614
